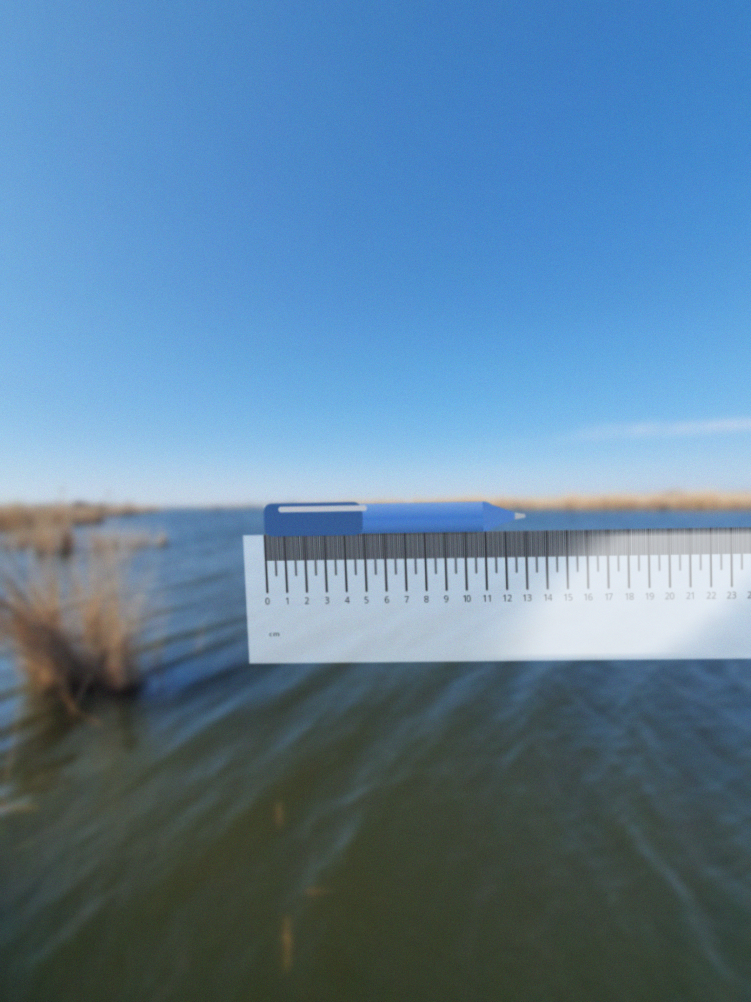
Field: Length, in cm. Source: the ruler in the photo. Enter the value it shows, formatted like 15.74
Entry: 13
